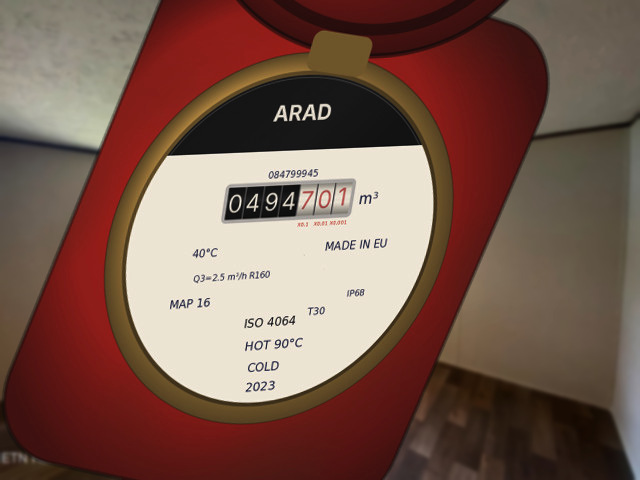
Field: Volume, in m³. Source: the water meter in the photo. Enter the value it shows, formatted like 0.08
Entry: 494.701
